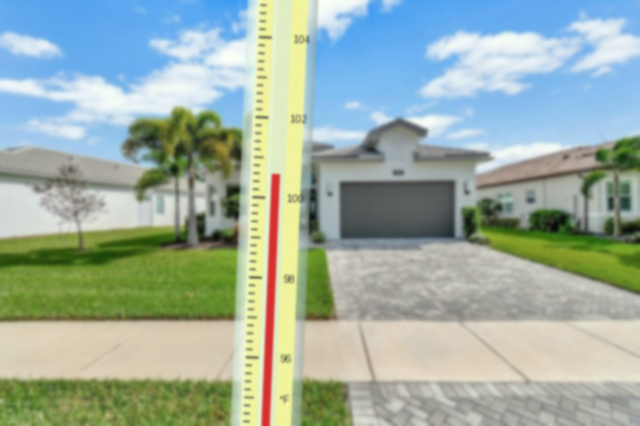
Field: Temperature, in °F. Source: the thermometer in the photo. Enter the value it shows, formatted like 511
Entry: 100.6
